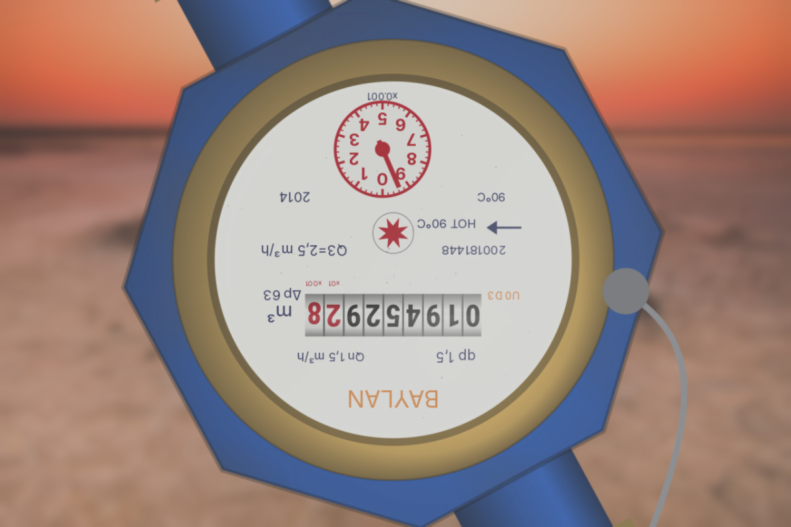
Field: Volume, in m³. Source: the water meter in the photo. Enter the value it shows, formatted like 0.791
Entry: 194529.279
